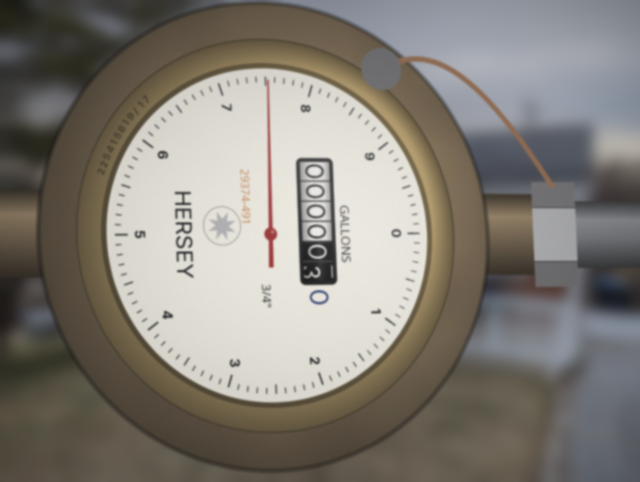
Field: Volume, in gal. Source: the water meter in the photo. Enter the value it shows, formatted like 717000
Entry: 27.5
